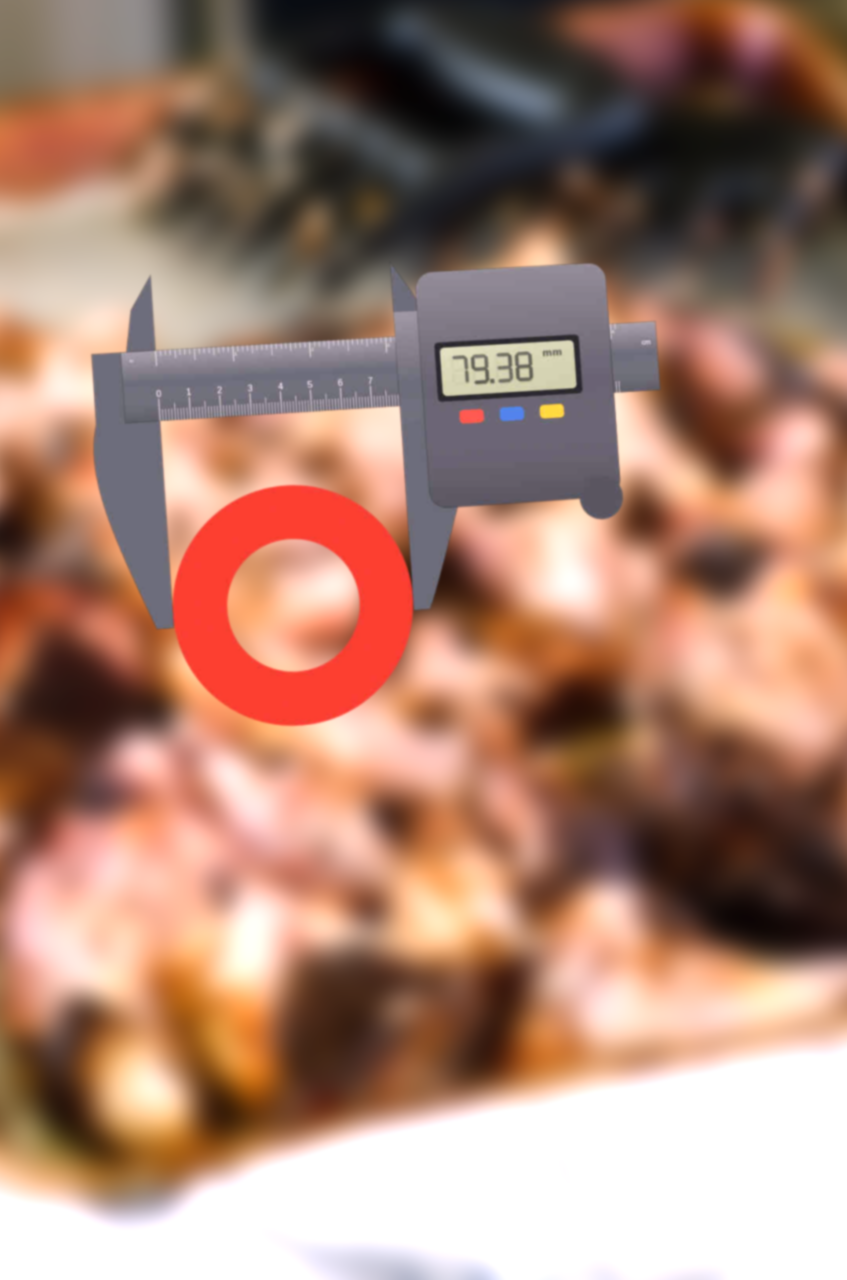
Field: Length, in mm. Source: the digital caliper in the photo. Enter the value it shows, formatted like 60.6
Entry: 79.38
